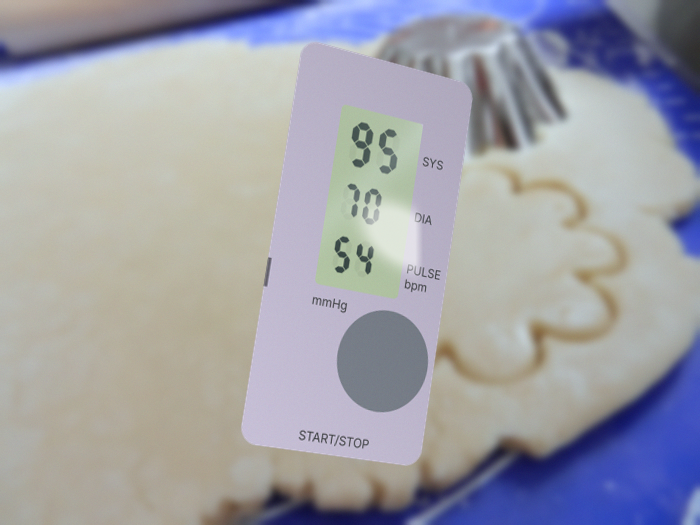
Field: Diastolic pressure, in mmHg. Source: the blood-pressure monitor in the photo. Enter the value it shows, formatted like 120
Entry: 70
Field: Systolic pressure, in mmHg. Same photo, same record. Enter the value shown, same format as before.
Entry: 95
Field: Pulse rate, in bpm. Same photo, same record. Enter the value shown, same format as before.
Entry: 54
